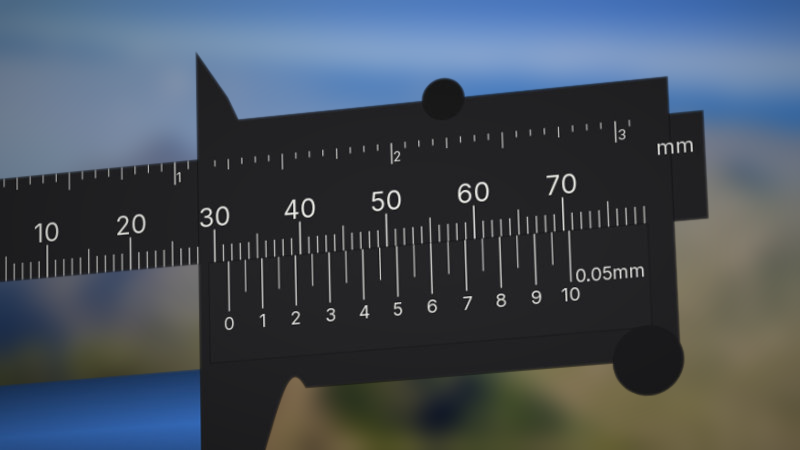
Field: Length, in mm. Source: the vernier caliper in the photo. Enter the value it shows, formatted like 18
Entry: 31.6
